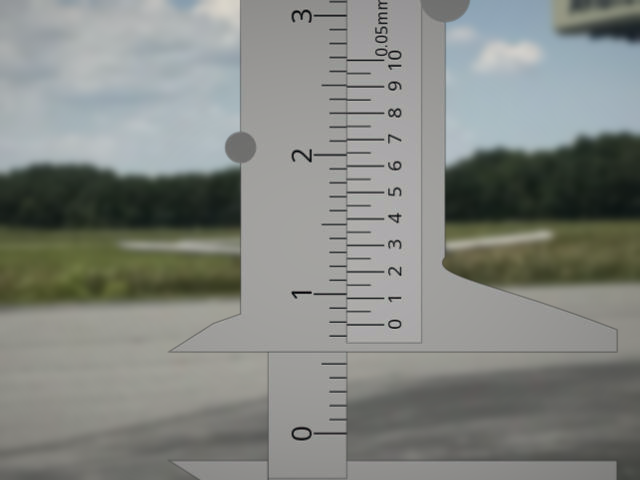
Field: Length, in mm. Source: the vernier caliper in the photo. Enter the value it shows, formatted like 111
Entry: 7.8
